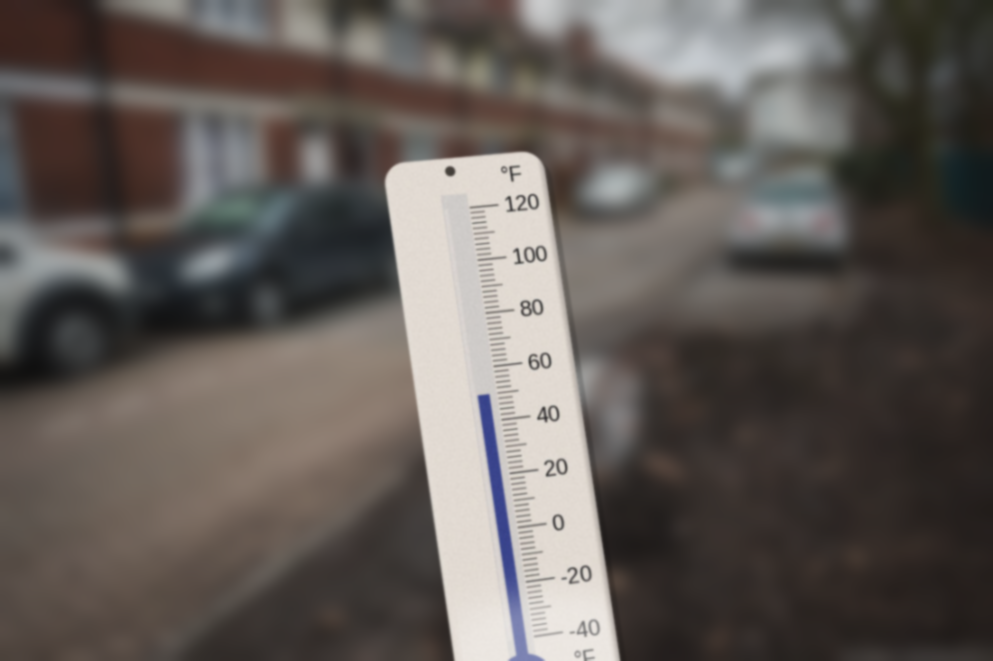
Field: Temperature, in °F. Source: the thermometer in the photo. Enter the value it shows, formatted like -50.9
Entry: 50
